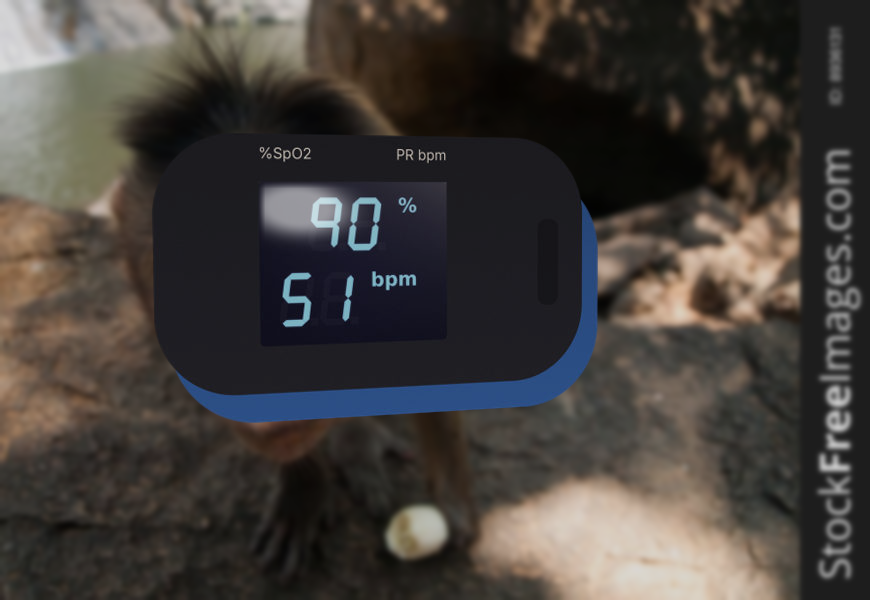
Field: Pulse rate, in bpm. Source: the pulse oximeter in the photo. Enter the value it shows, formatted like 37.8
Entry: 51
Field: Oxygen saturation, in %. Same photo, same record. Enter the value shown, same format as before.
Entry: 90
